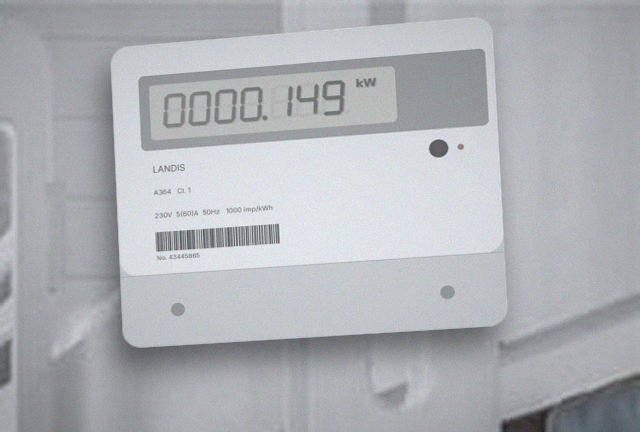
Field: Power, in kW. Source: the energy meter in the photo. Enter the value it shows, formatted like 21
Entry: 0.149
